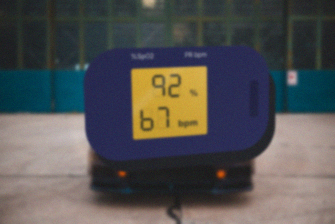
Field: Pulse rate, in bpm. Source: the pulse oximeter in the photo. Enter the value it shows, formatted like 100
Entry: 67
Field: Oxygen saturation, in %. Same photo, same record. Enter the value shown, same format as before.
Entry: 92
